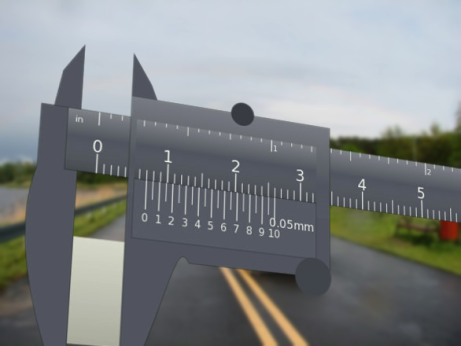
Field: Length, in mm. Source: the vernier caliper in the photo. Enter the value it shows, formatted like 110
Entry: 7.0
